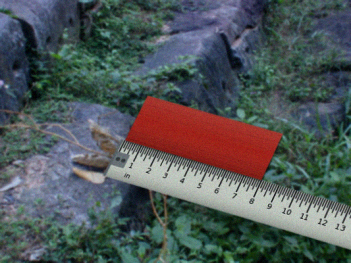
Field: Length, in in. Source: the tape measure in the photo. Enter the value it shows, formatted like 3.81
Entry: 8
